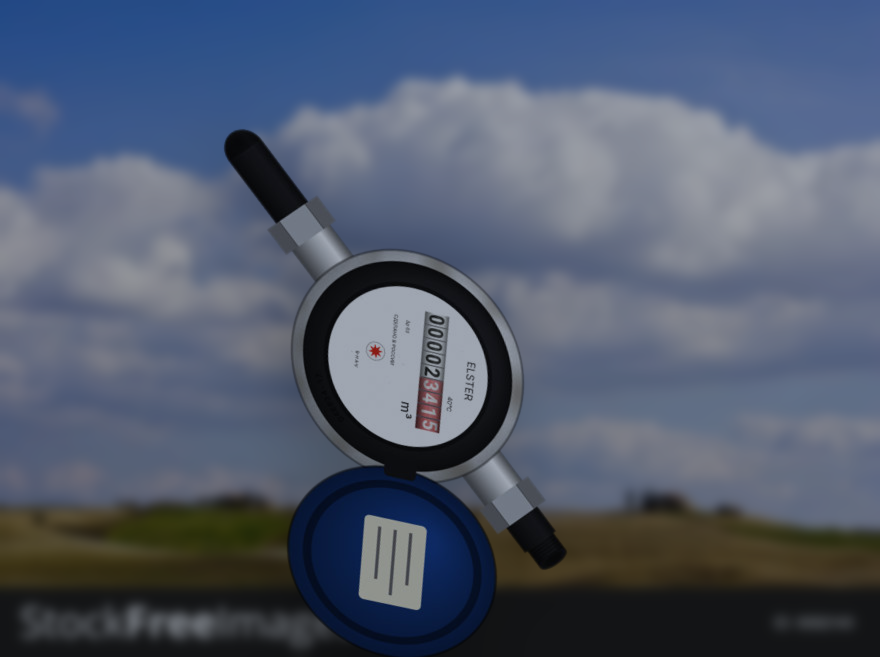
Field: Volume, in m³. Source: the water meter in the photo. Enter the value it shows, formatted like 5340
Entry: 2.3415
